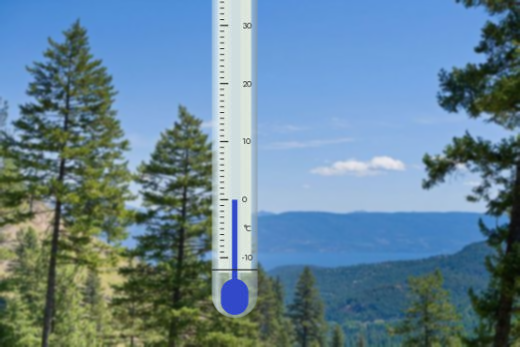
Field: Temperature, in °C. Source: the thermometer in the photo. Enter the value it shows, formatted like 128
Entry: 0
